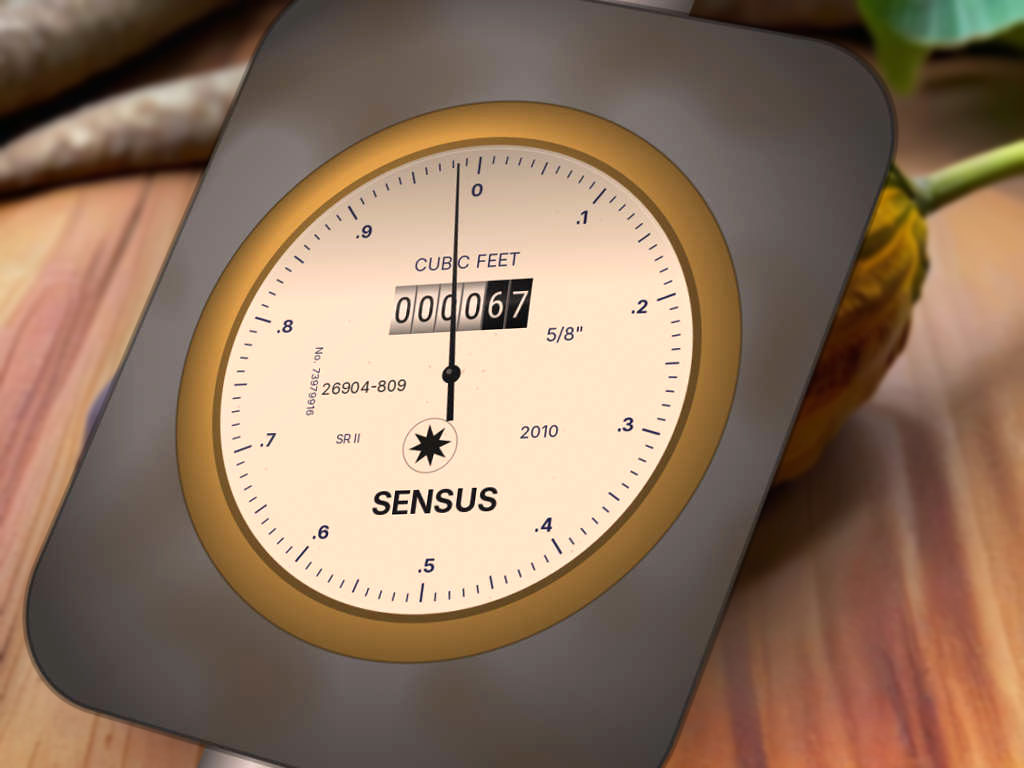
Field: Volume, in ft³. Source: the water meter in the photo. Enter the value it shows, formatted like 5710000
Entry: 66.98
